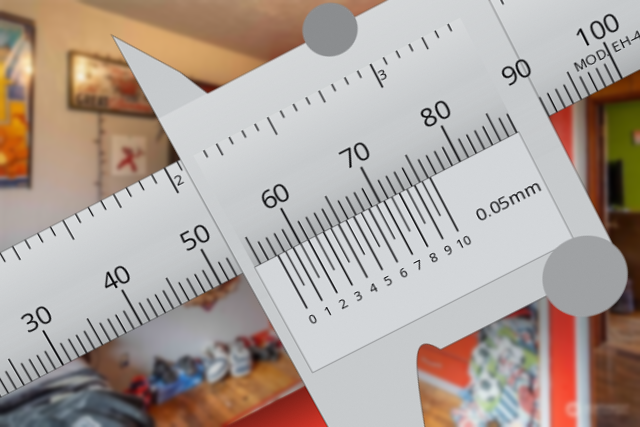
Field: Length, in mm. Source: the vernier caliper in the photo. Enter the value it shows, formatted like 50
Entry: 57.2
